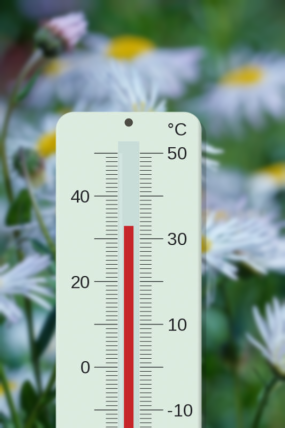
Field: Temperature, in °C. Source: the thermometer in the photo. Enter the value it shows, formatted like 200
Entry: 33
